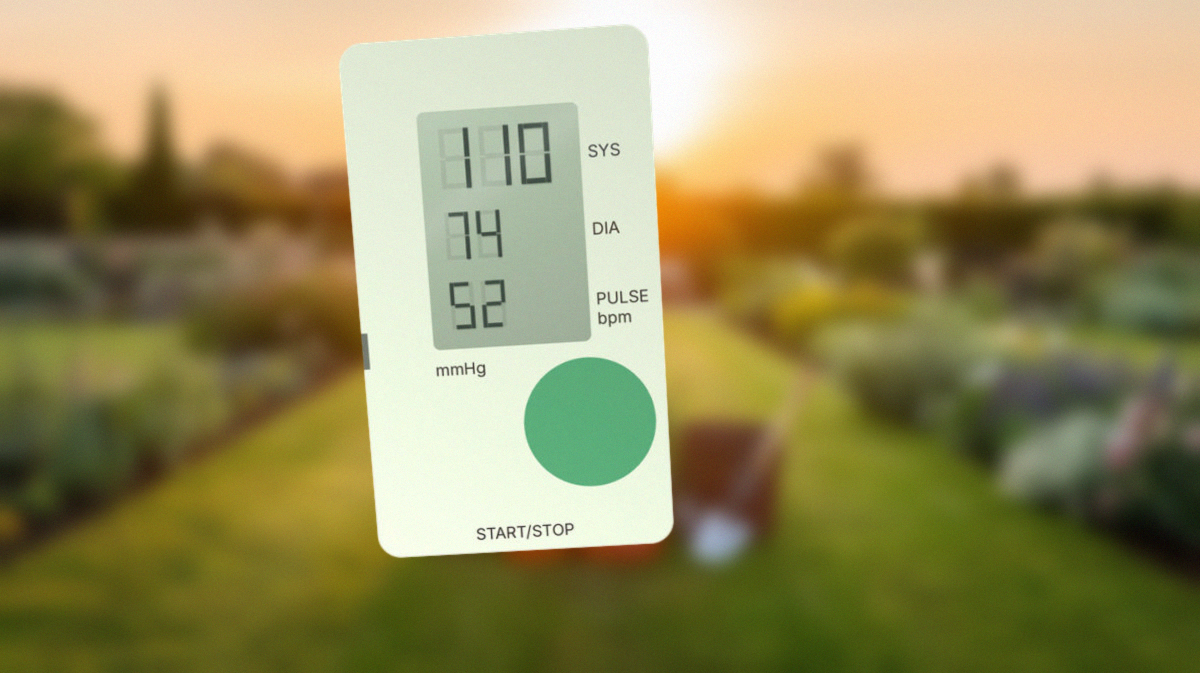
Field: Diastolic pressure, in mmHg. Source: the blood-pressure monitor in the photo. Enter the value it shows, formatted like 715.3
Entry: 74
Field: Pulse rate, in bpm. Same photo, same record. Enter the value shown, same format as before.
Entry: 52
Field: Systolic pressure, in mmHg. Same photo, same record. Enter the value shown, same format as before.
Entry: 110
